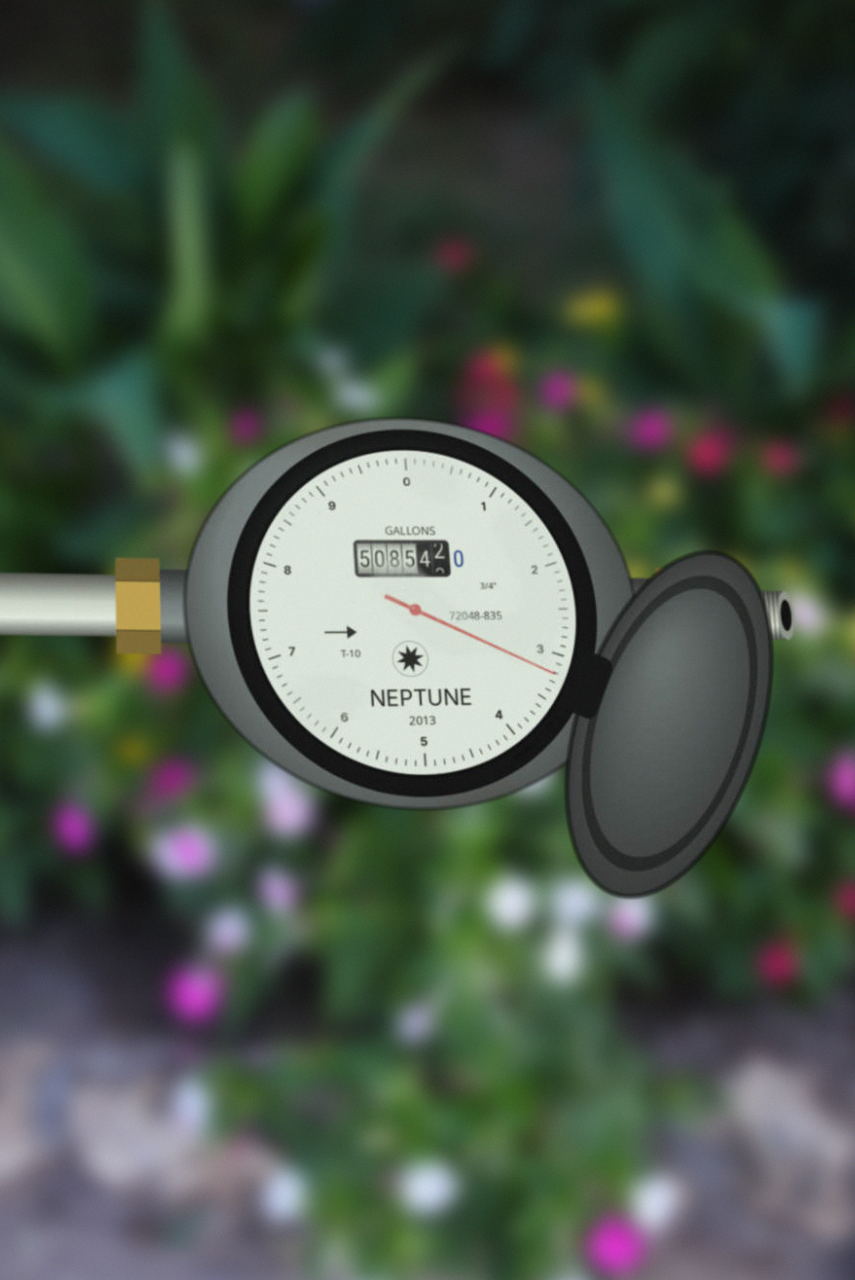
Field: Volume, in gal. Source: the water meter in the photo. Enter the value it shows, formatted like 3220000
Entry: 5085423.2
